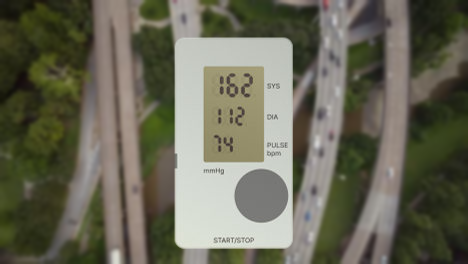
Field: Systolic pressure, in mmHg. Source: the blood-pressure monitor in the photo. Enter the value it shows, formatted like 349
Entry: 162
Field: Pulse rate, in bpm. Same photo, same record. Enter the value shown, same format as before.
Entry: 74
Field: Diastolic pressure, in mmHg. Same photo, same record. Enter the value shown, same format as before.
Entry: 112
